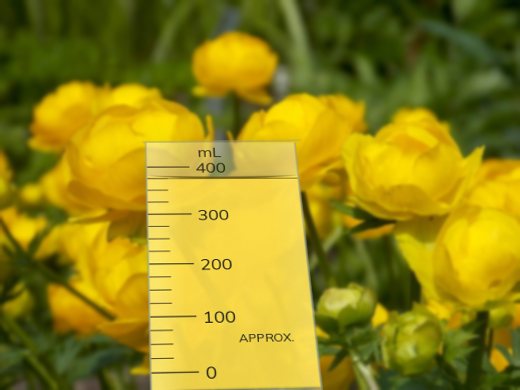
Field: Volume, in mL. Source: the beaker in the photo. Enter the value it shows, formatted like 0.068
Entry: 375
